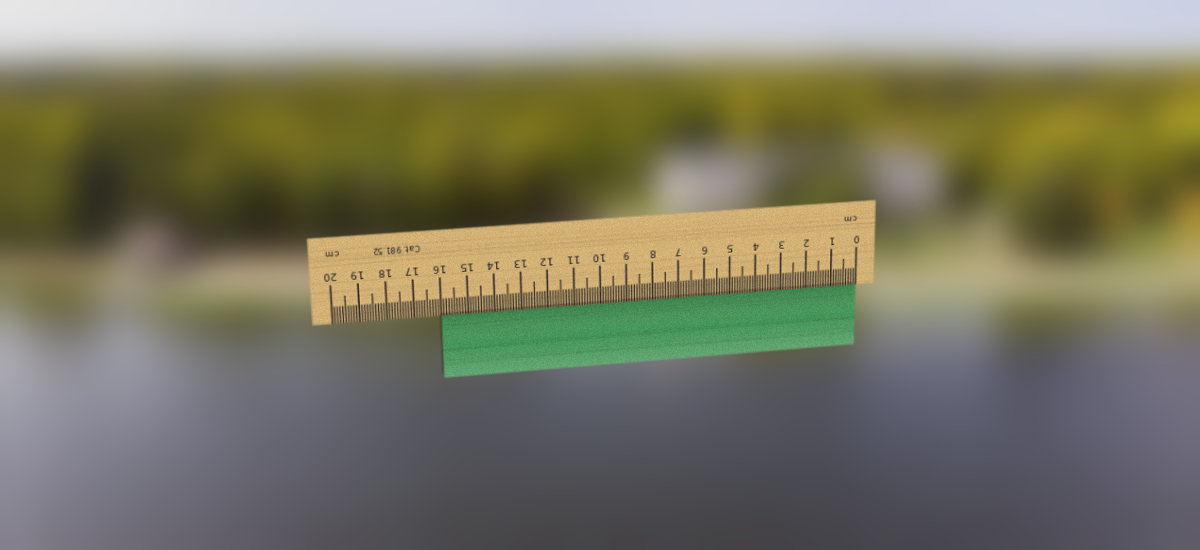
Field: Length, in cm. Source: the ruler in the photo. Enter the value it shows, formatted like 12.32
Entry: 16
